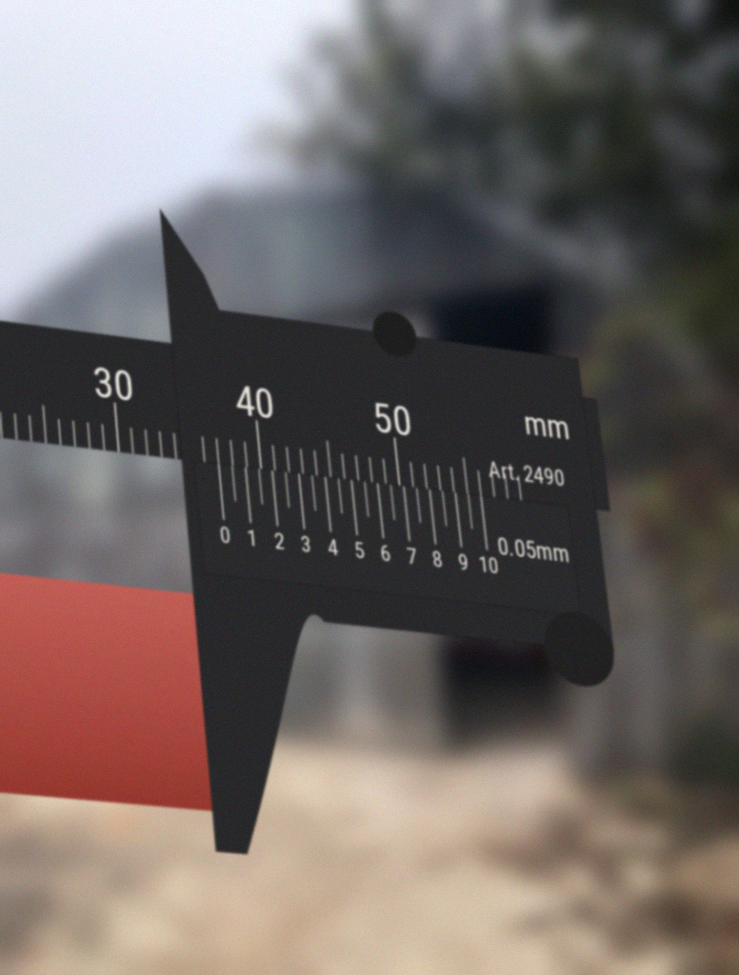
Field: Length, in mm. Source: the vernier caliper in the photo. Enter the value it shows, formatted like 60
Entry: 37.0
